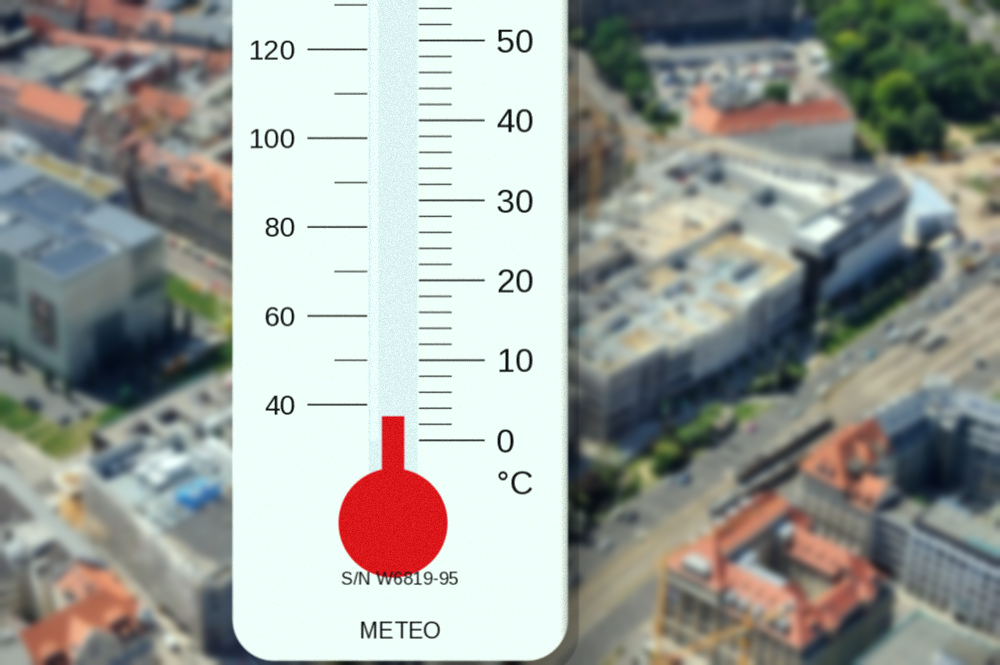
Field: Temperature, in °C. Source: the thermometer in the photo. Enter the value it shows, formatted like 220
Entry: 3
